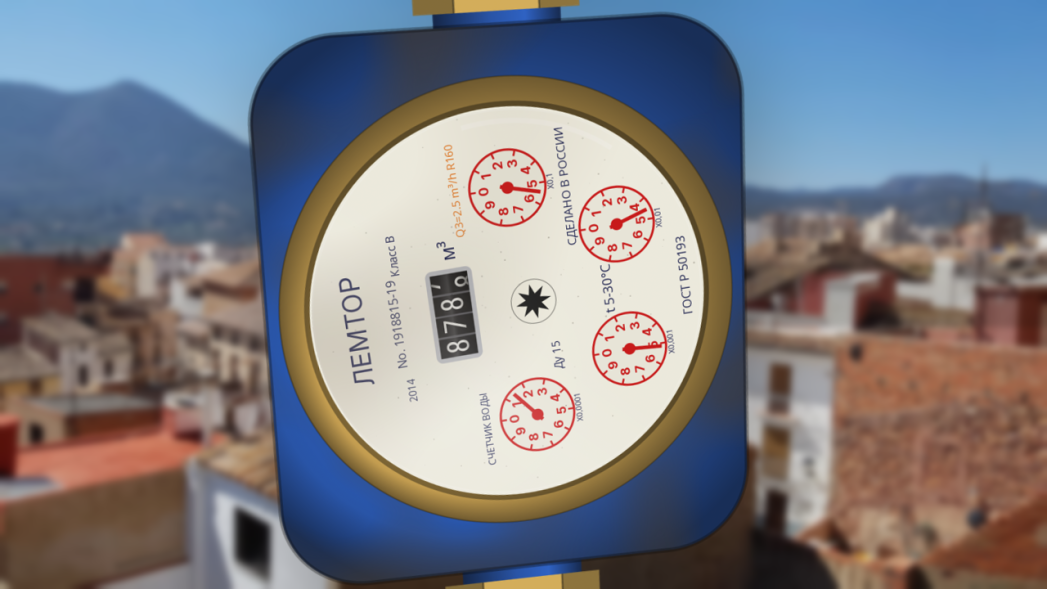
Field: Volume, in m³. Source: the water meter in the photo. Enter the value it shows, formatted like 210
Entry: 8787.5451
